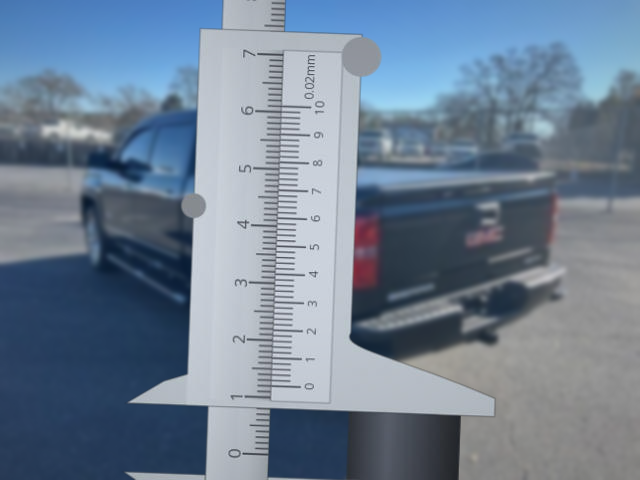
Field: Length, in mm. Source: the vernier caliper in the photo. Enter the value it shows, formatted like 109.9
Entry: 12.0
